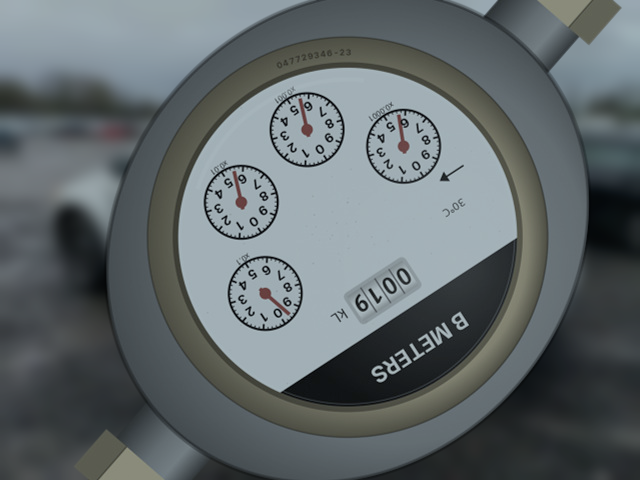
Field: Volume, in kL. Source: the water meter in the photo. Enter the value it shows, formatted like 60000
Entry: 18.9555
